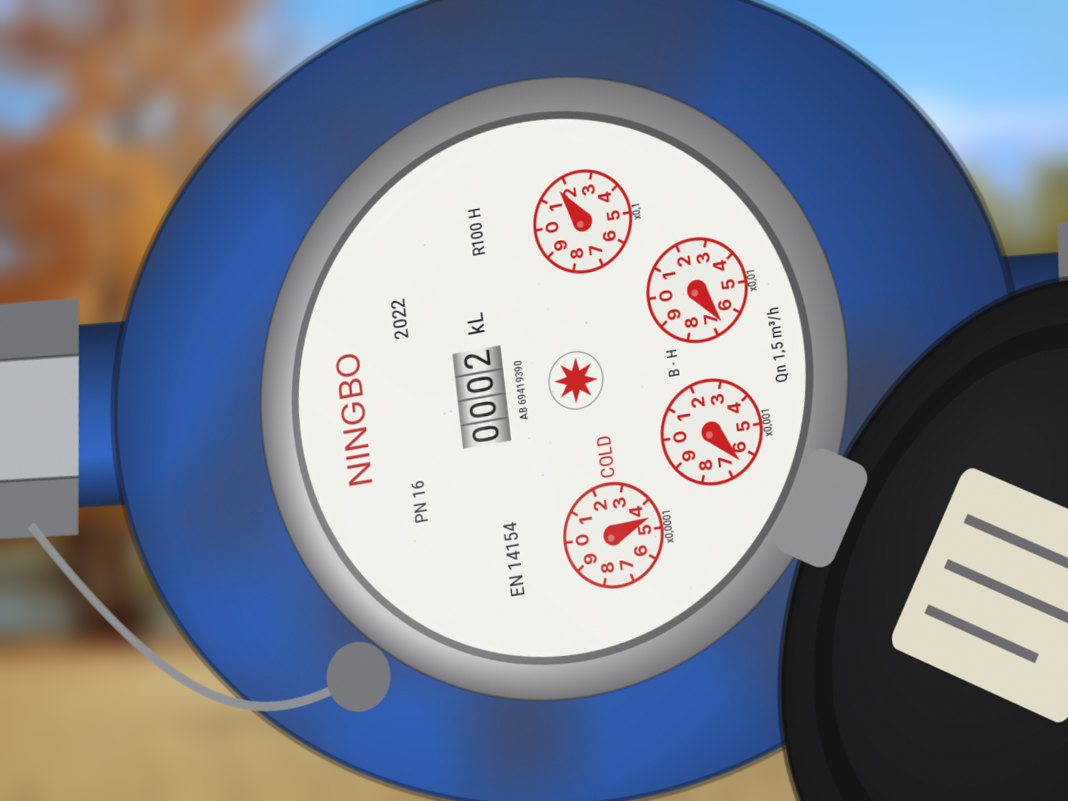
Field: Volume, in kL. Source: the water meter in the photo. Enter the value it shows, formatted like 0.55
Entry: 2.1664
